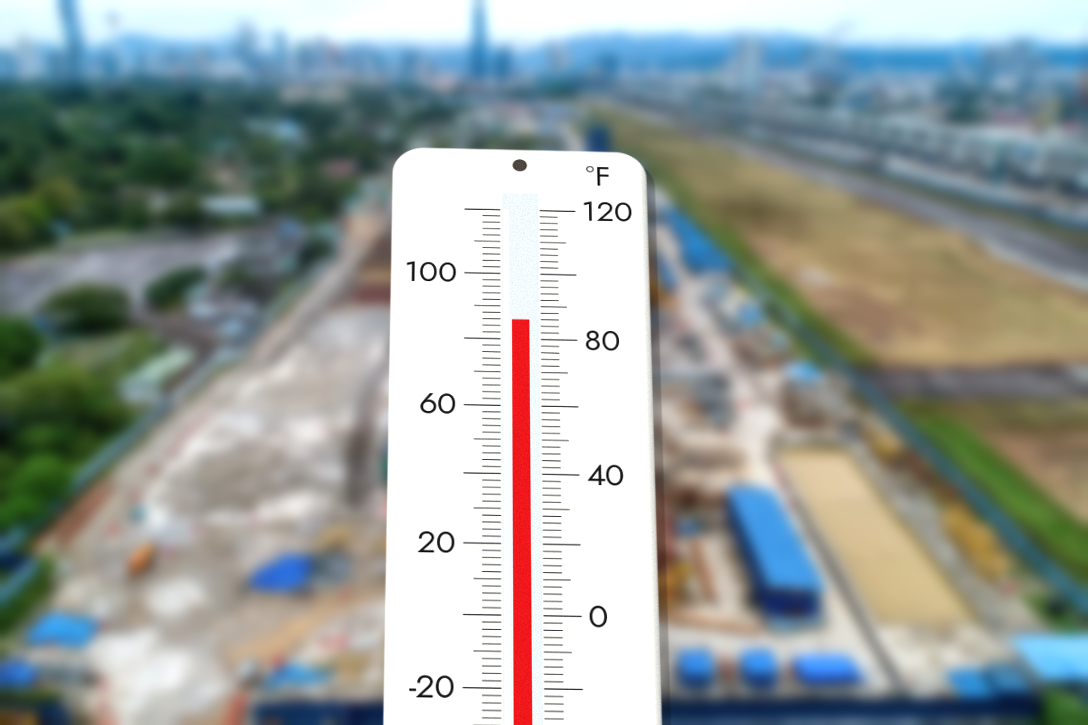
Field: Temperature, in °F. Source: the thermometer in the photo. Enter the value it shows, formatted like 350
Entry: 86
